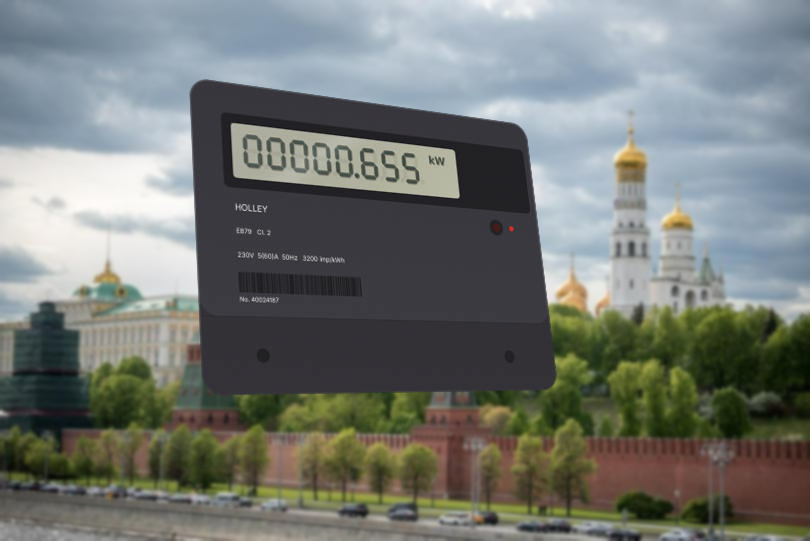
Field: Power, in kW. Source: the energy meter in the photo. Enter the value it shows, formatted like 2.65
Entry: 0.655
